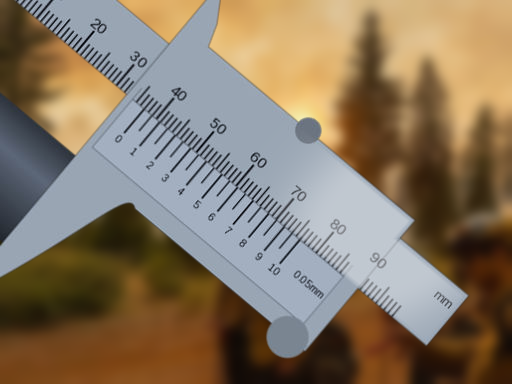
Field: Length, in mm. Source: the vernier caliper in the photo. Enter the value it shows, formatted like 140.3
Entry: 37.0
